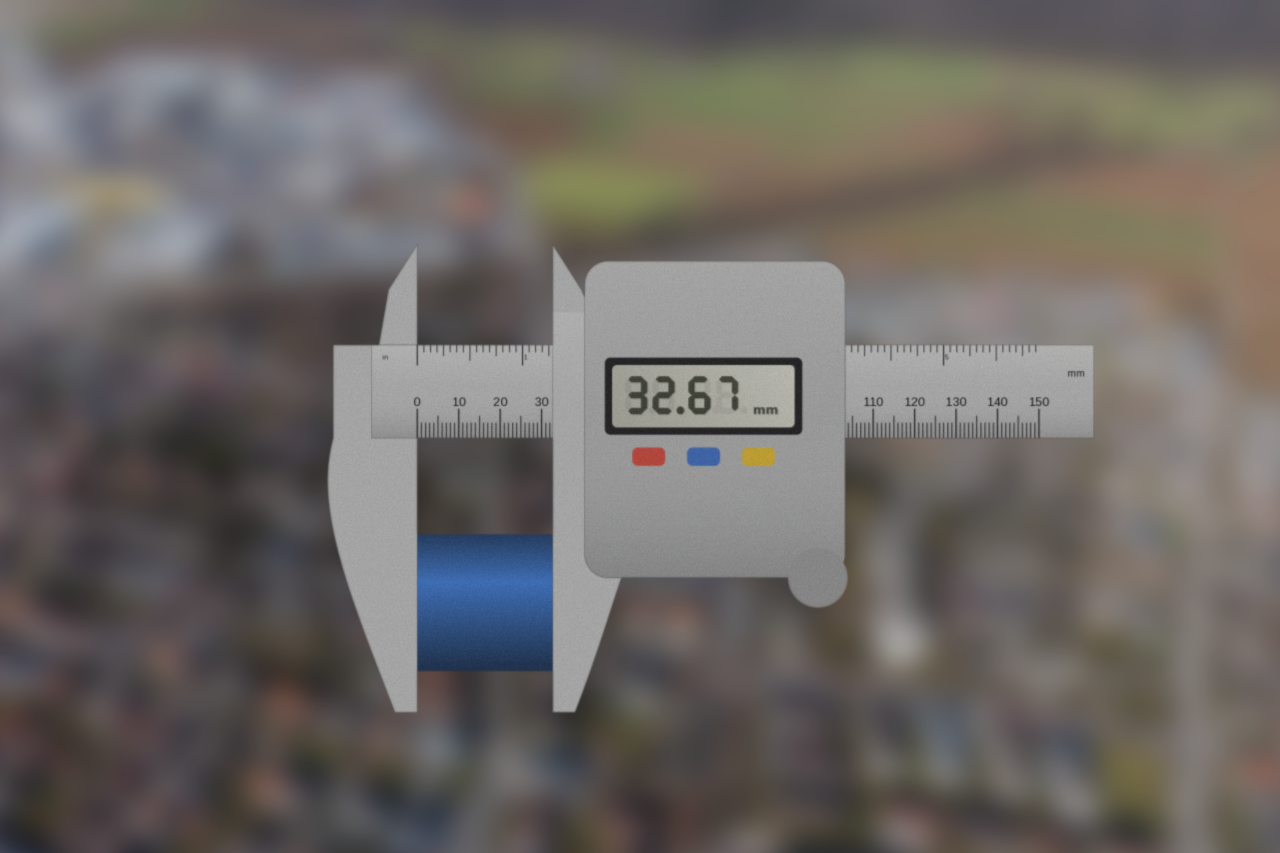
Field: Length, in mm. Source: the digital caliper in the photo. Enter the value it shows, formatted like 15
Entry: 32.67
